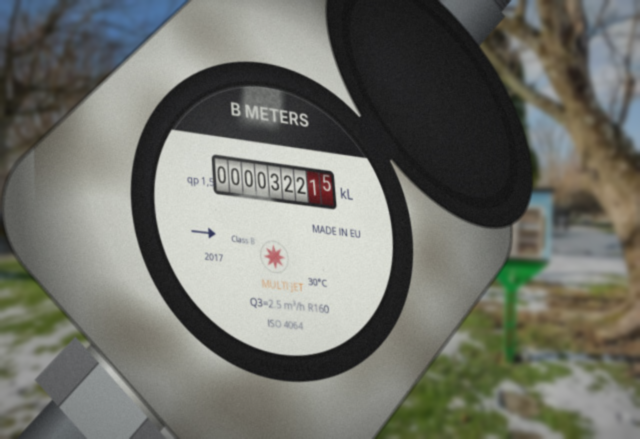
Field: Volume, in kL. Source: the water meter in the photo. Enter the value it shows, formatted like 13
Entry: 322.15
